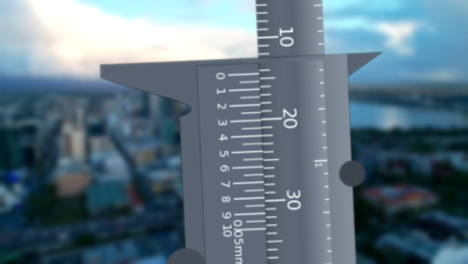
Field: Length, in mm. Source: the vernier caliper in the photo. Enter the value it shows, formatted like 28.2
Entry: 14.4
